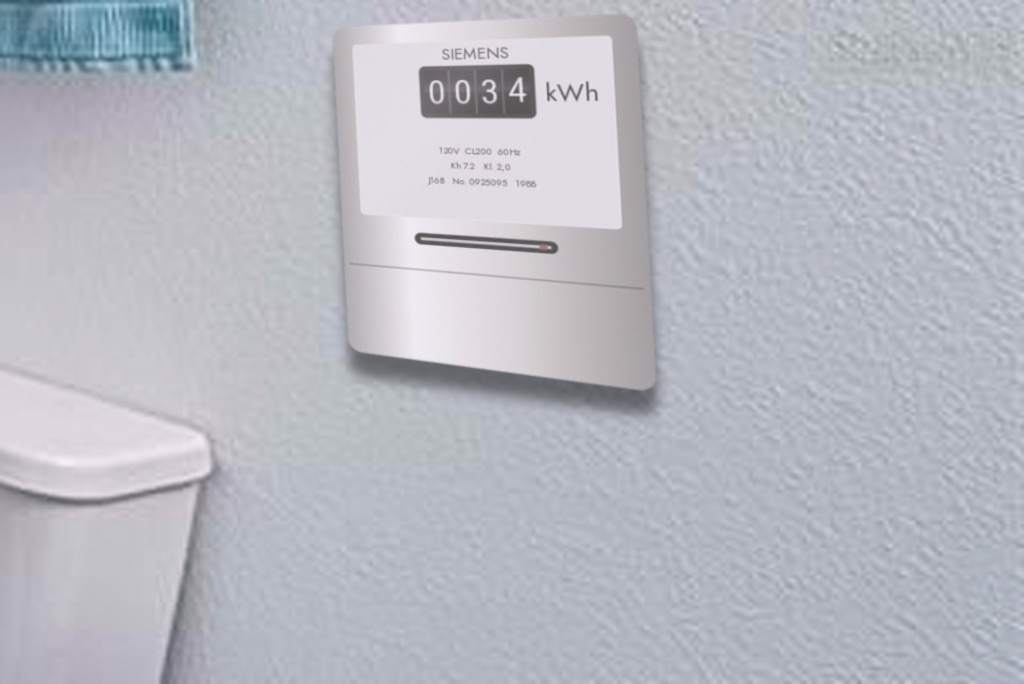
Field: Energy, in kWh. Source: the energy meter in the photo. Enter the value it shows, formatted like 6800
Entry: 34
